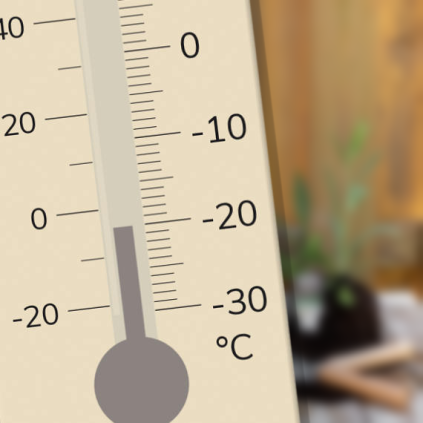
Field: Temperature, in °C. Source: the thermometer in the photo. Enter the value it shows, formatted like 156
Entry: -20
